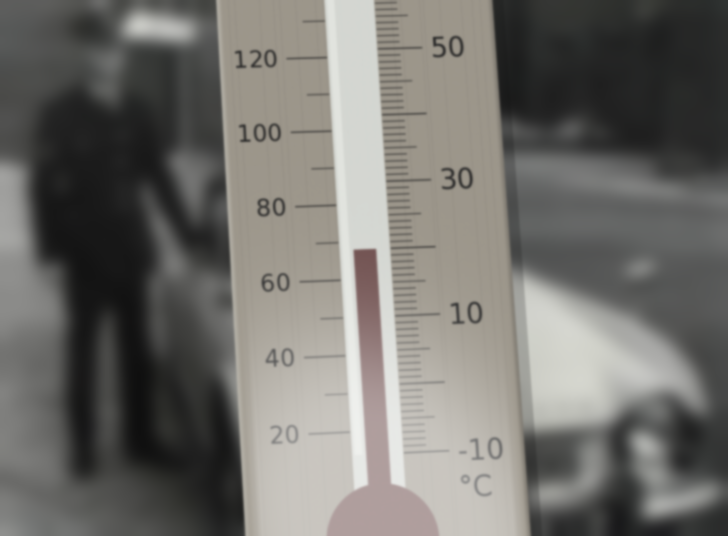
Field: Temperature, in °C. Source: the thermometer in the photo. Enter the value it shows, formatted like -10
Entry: 20
